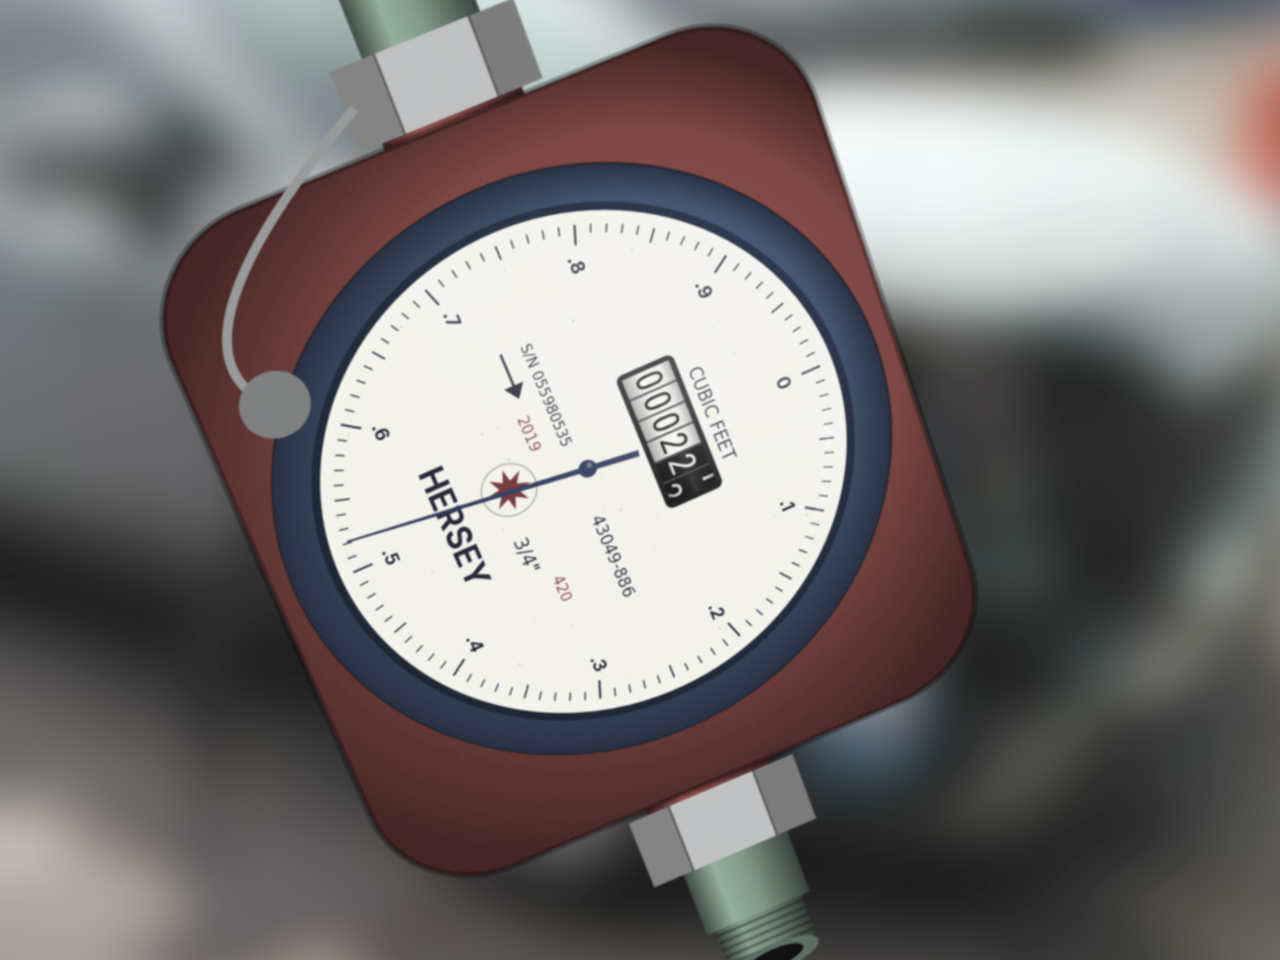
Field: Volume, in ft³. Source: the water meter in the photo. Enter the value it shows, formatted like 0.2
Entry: 221.52
